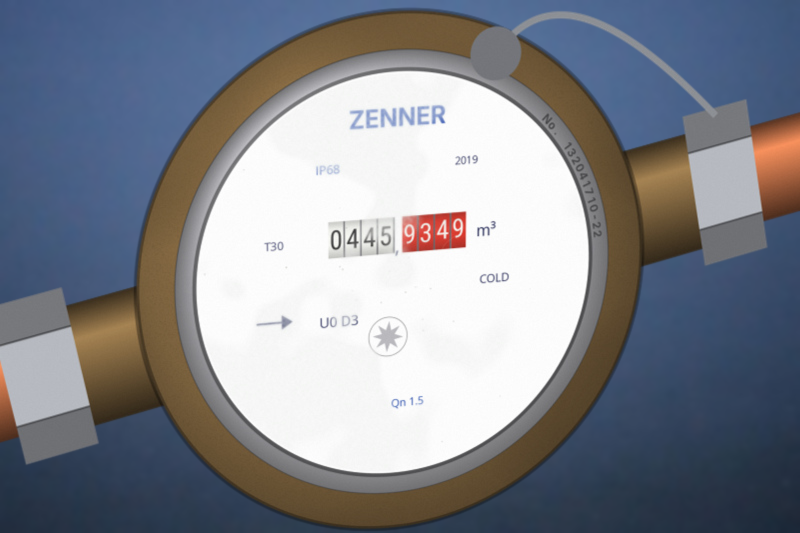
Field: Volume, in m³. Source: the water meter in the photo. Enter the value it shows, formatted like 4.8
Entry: 445.9349
